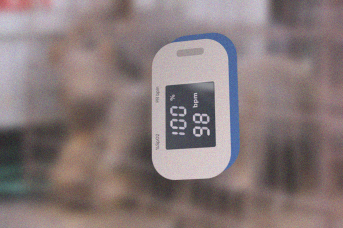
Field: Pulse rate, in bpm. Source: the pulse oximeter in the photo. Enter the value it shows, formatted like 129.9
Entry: 98
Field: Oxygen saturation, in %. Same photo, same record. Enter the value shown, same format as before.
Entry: 100
